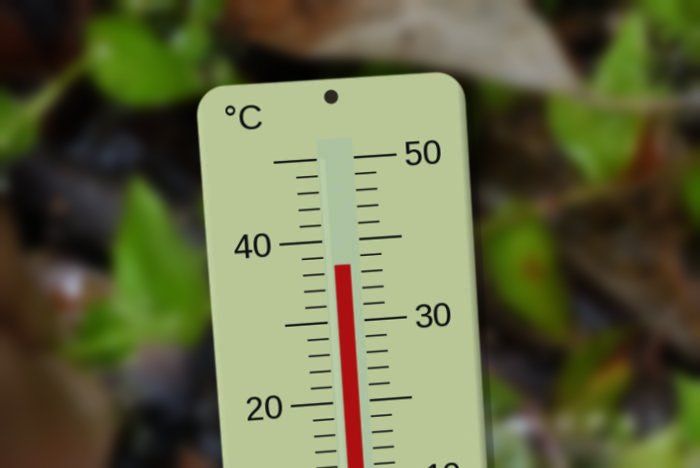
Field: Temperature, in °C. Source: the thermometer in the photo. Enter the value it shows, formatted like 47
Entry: 37
